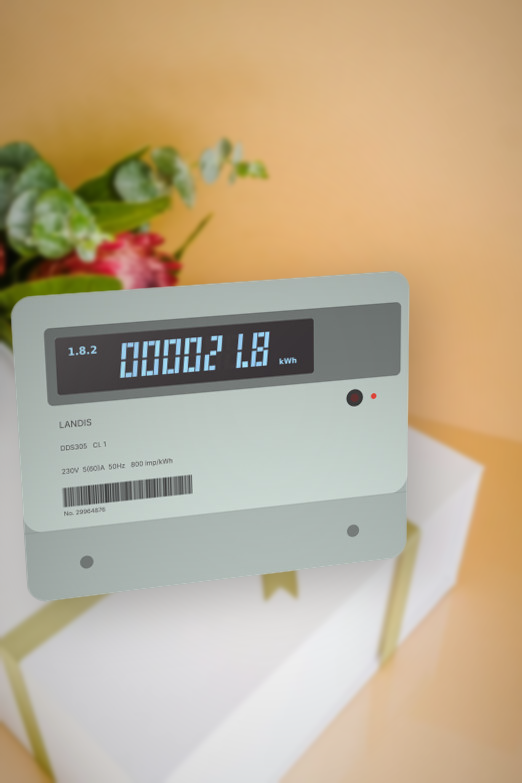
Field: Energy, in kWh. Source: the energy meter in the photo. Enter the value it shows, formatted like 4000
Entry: 21.8
